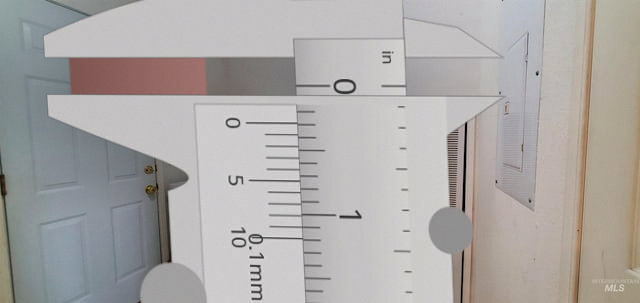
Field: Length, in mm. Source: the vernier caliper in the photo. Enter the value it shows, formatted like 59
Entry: 2.9
